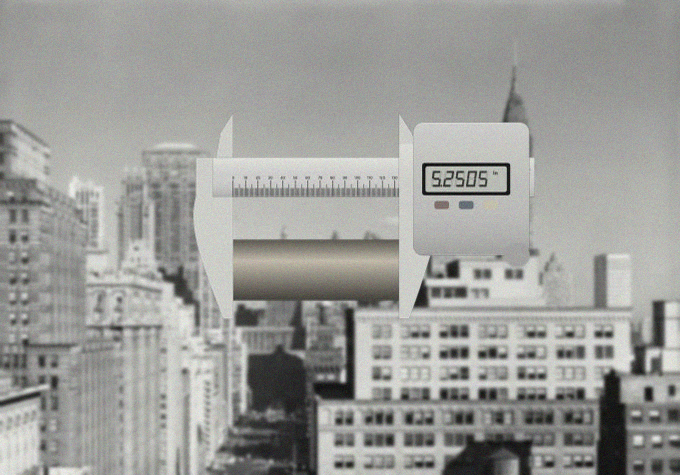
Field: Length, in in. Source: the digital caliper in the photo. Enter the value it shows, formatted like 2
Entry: 5.2505
